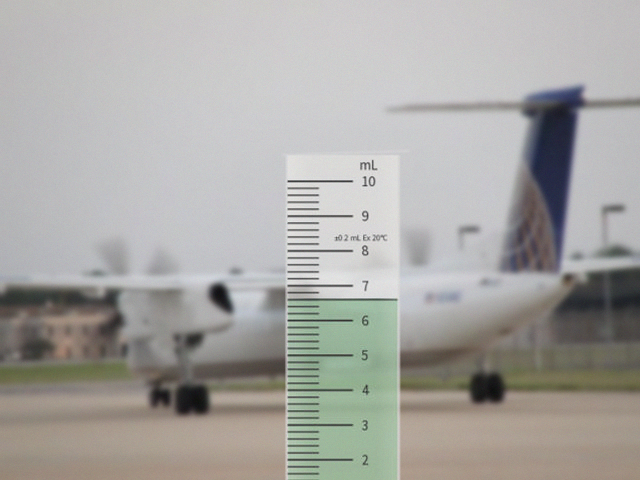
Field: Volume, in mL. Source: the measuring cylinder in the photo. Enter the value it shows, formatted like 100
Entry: 6.6
